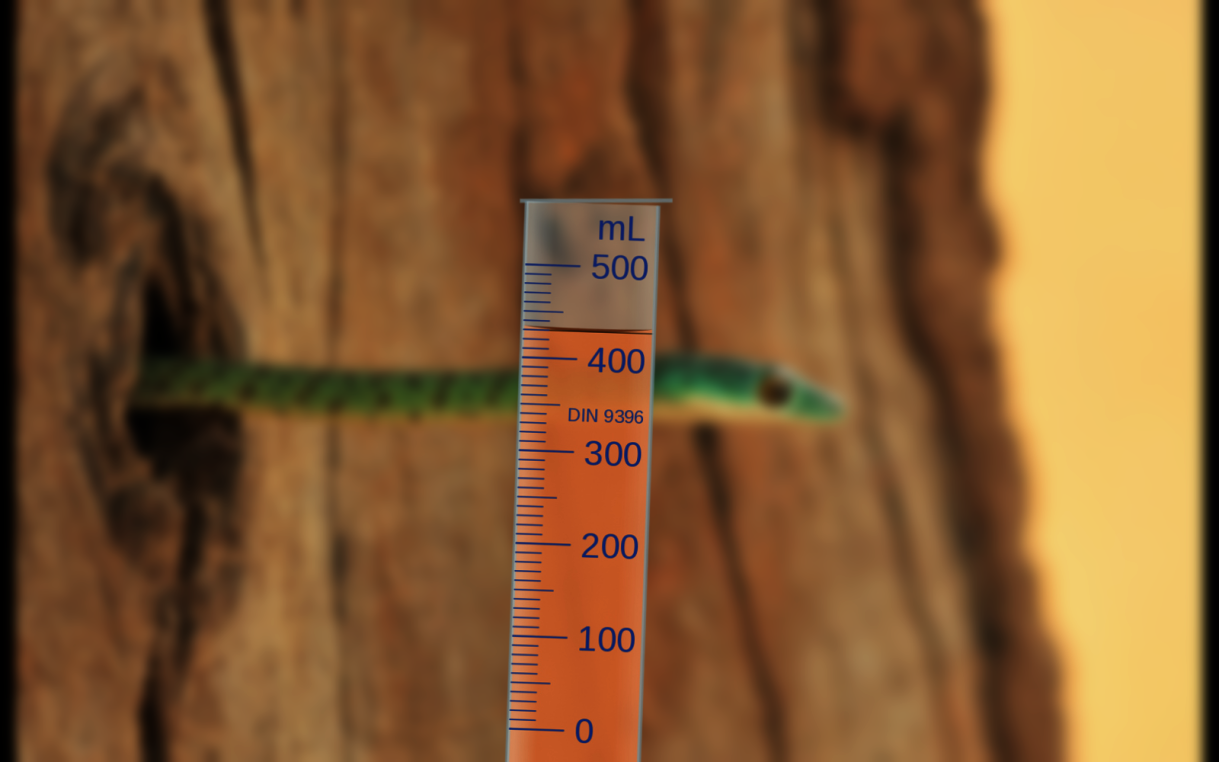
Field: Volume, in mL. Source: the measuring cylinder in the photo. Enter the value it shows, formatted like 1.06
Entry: 430
